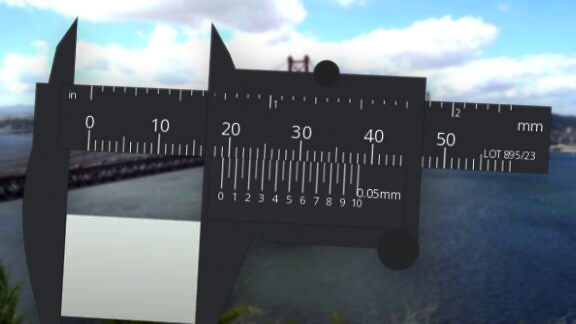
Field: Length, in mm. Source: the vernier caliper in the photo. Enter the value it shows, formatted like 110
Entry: 19.2
